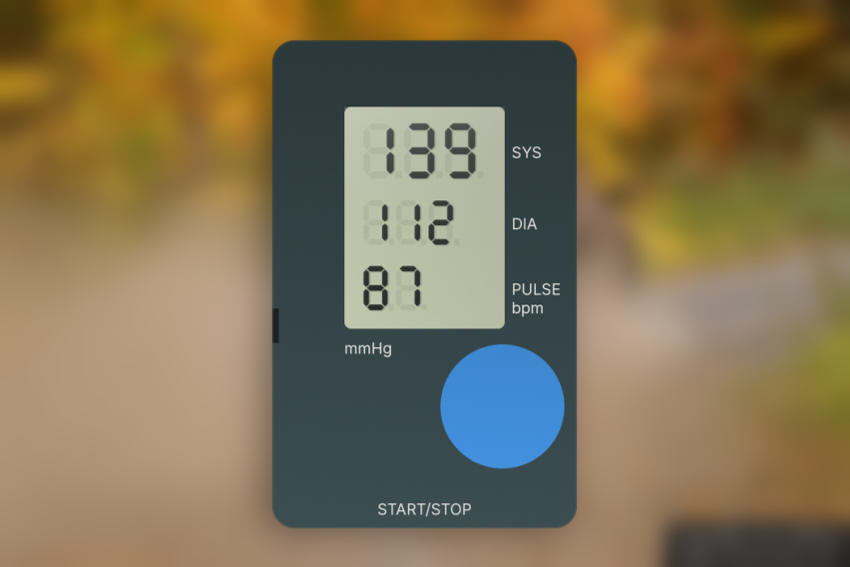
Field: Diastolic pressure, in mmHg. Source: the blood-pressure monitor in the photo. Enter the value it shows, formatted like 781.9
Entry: 112
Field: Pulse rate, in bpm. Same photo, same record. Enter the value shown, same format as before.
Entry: 87
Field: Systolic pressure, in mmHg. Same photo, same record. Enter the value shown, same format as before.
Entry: 139
